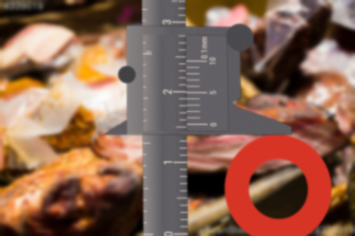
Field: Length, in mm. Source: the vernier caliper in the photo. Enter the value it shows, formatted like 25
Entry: 15.4
